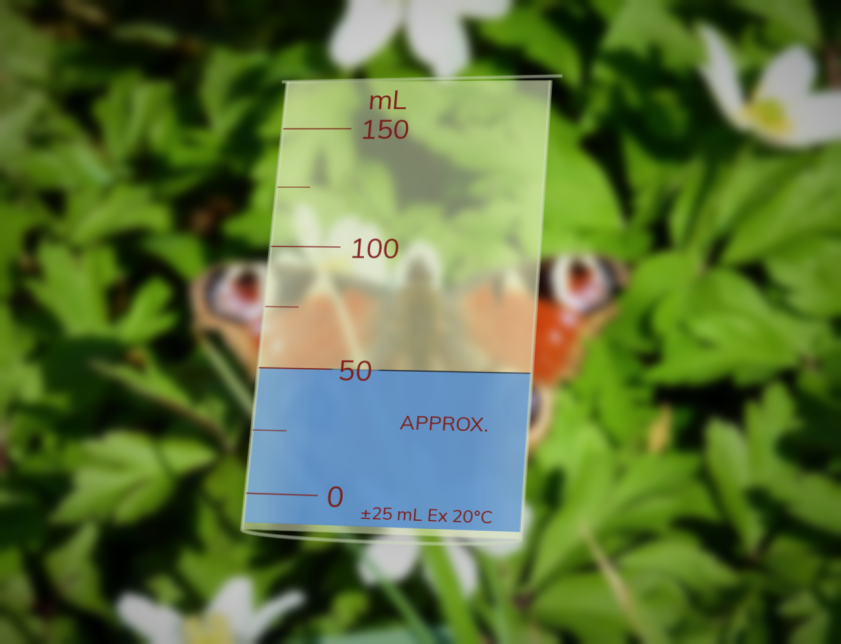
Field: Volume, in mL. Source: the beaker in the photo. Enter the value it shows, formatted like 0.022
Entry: 50
